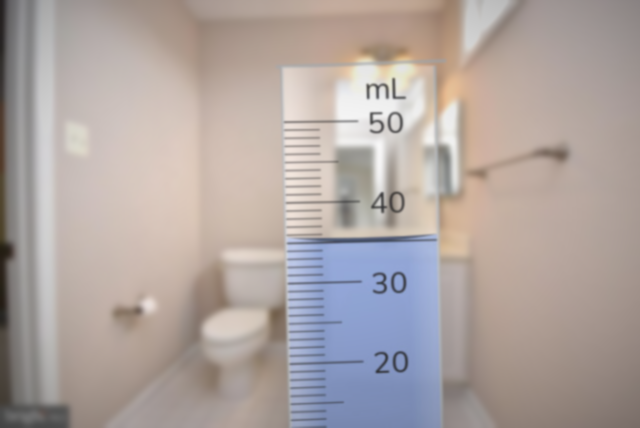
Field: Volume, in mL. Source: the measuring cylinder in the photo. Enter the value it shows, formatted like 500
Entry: 35
